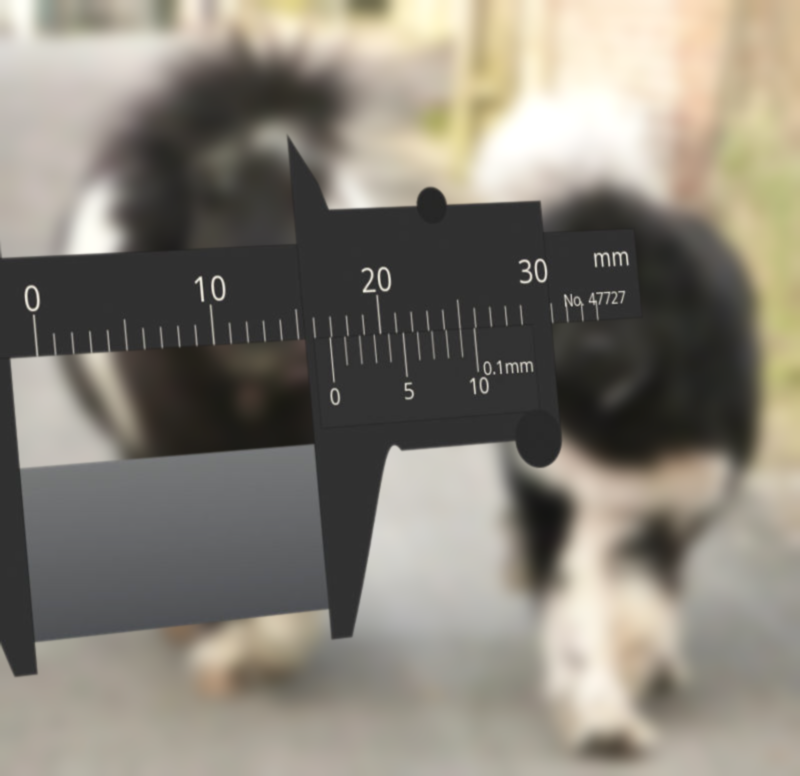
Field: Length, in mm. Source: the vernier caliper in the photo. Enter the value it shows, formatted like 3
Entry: 16.9
